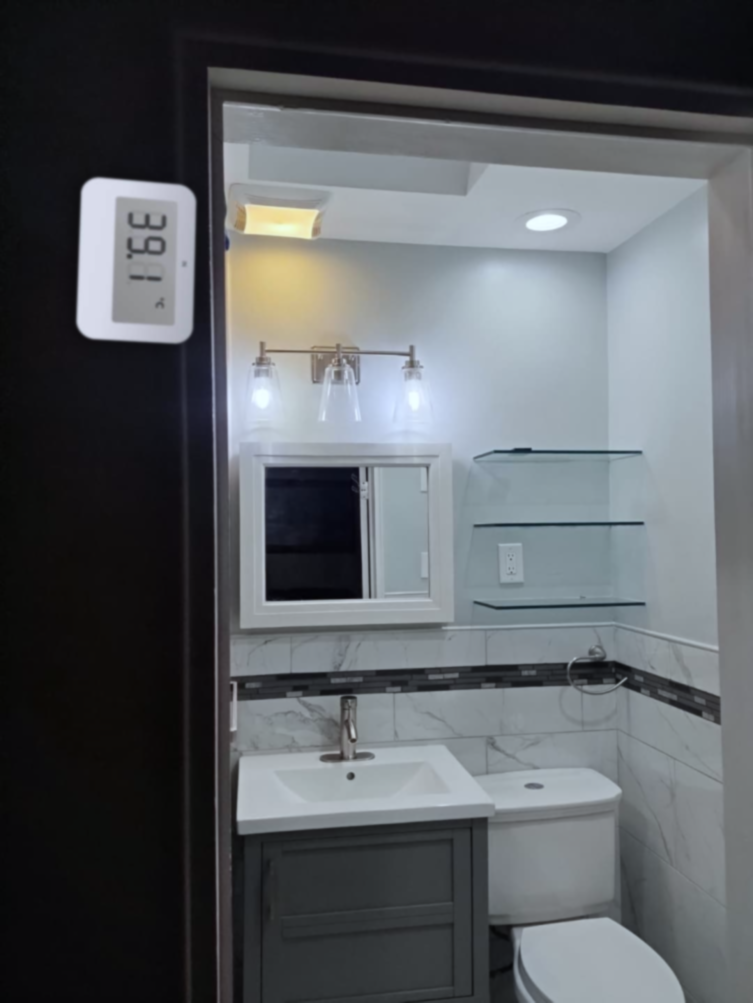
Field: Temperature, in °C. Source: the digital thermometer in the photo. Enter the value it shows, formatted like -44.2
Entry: 39.1
